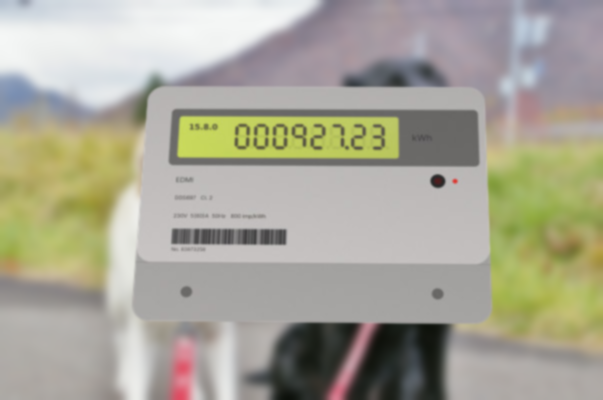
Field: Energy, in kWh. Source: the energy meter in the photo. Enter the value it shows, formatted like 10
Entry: 927.23
